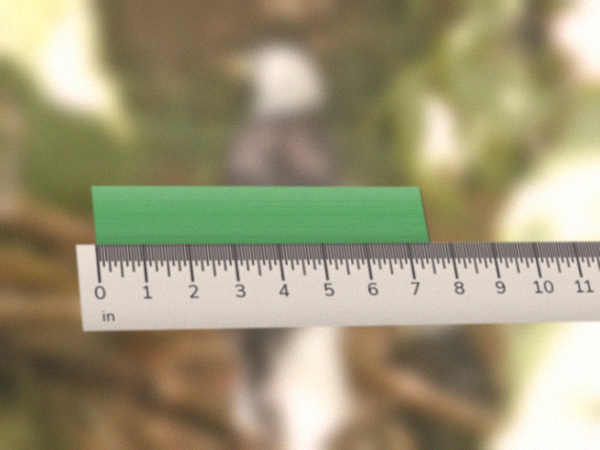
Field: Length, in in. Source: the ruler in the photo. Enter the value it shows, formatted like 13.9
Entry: 7.5
